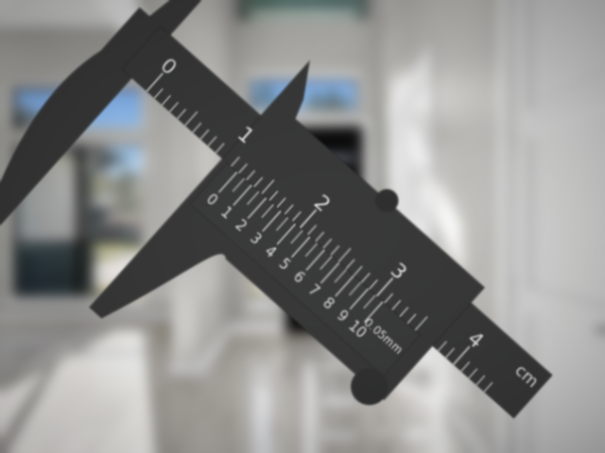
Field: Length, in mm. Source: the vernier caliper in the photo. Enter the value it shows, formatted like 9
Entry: 11.8
